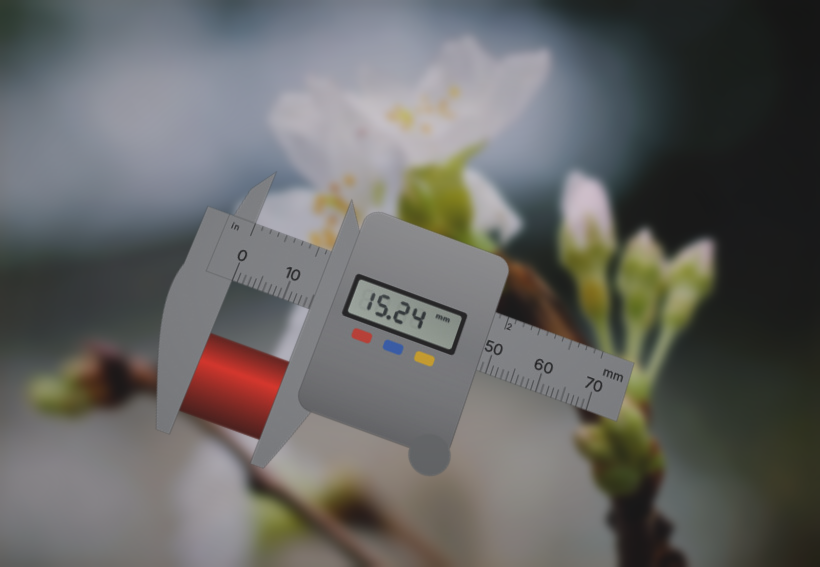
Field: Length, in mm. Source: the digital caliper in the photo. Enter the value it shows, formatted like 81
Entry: 15.24
